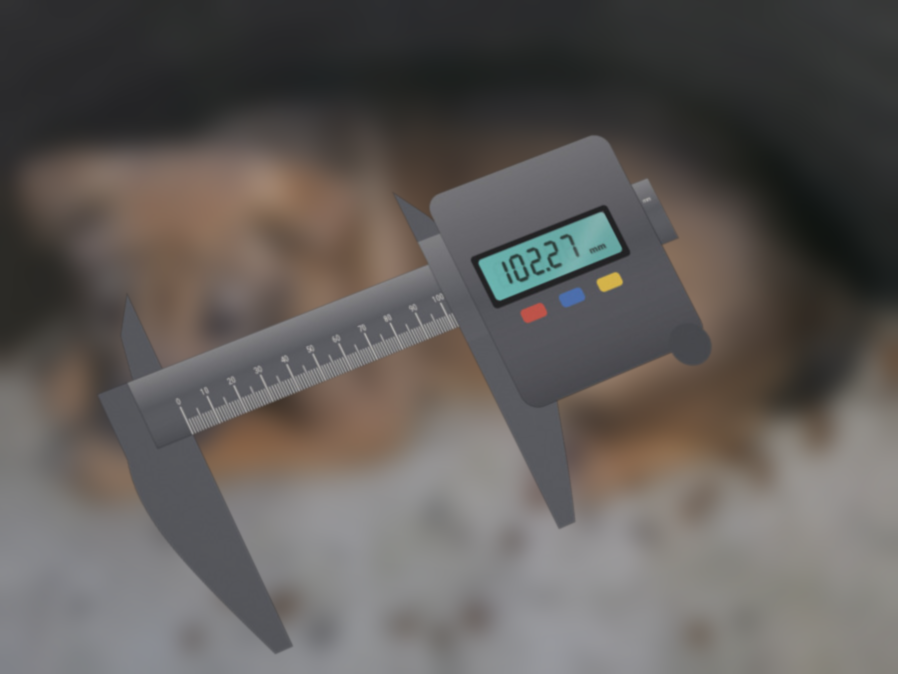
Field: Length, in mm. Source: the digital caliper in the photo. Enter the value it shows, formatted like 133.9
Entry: 102.27
